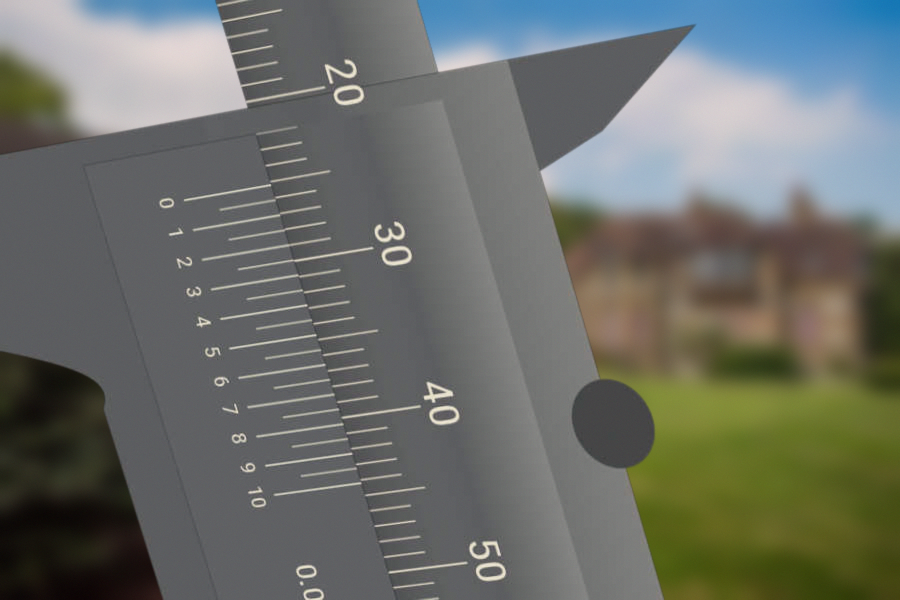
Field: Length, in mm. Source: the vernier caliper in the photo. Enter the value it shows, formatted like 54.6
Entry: 25.2
